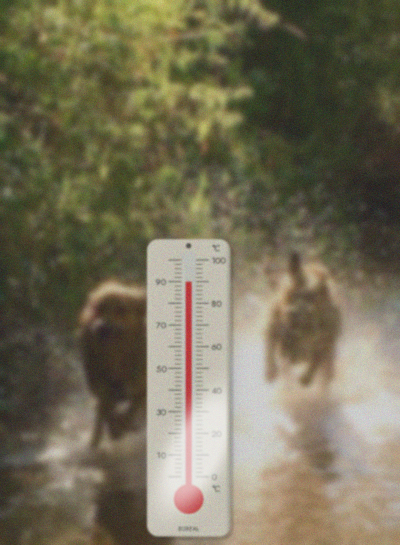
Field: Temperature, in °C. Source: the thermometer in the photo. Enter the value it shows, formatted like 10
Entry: 90
